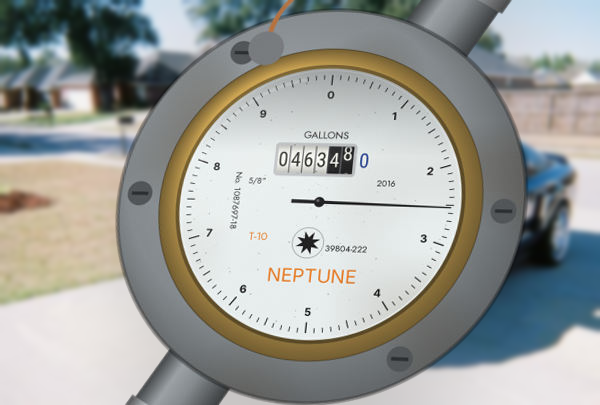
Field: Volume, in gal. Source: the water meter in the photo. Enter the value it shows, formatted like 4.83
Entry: 463482.5
